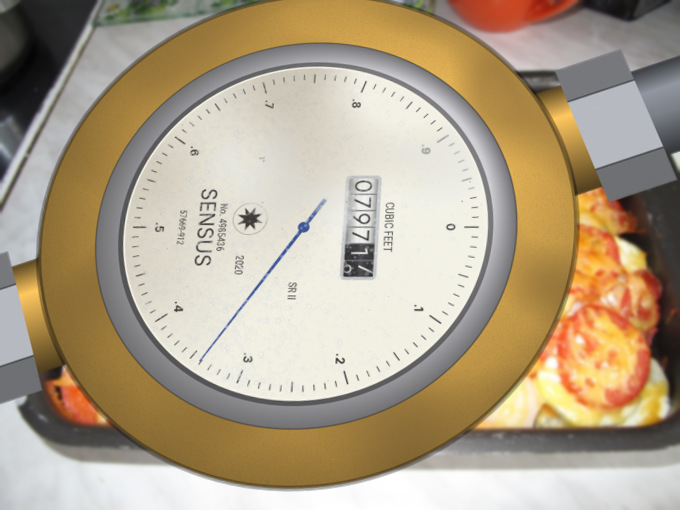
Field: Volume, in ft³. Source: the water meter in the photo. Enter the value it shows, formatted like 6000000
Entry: 79717.34
